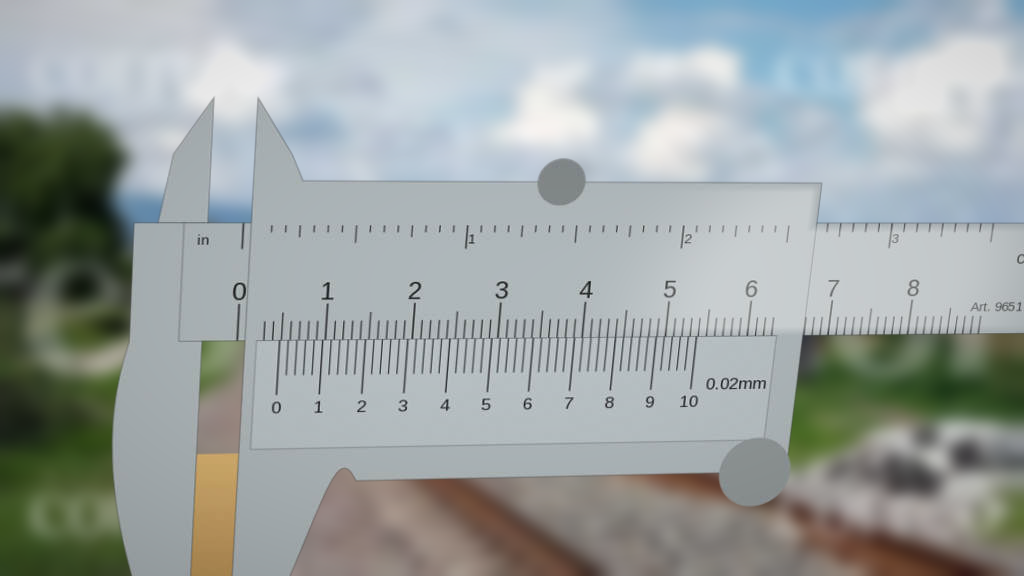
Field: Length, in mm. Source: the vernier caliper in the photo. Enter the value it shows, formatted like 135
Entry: 4.8
